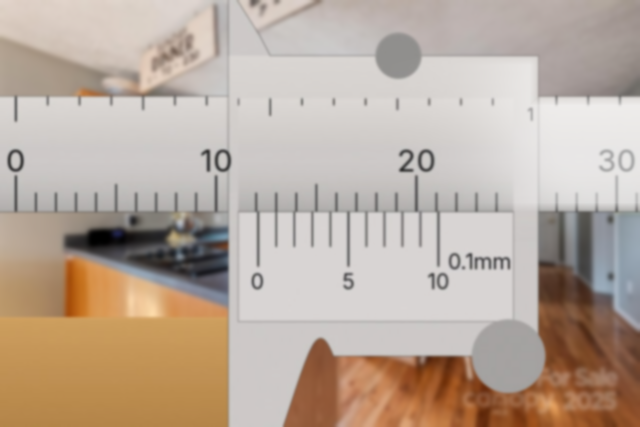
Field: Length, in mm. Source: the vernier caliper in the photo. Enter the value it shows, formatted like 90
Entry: 12.1
